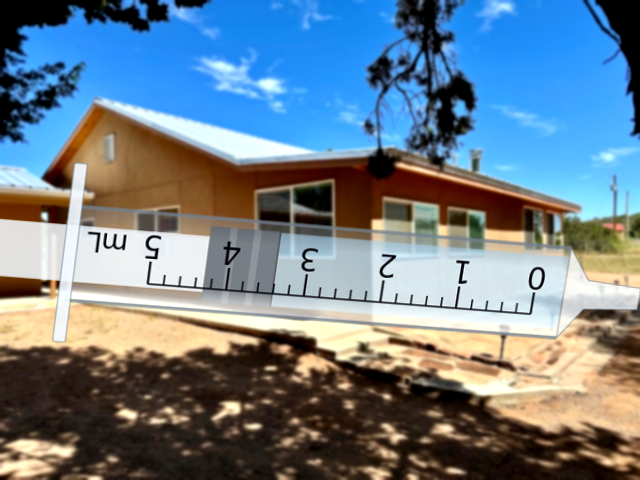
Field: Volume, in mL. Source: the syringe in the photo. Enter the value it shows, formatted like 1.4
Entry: 3.4
